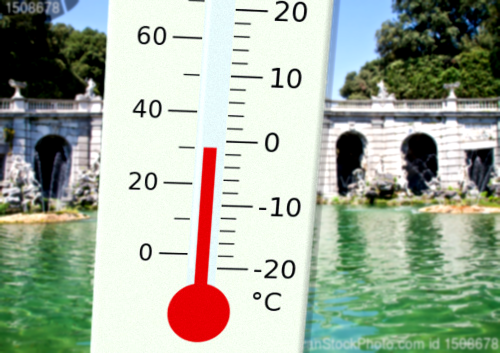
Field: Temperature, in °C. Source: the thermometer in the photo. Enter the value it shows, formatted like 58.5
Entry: -1
